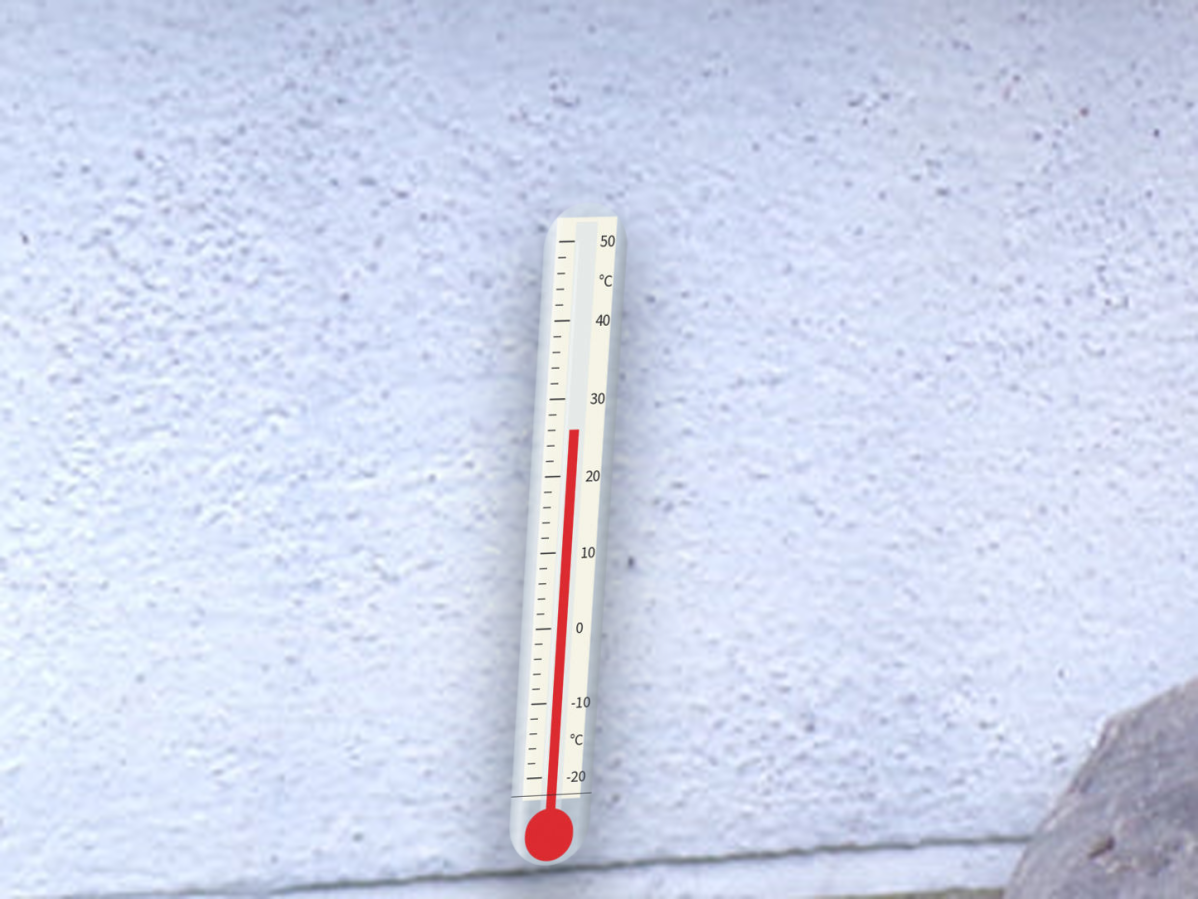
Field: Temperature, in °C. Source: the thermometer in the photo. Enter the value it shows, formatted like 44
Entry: 26
